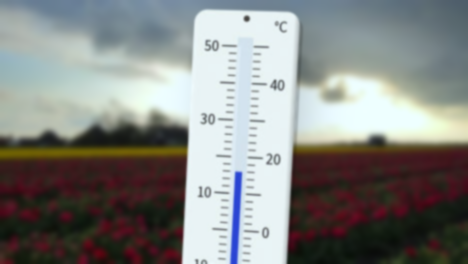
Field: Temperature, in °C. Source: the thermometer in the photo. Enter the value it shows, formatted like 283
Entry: 16
